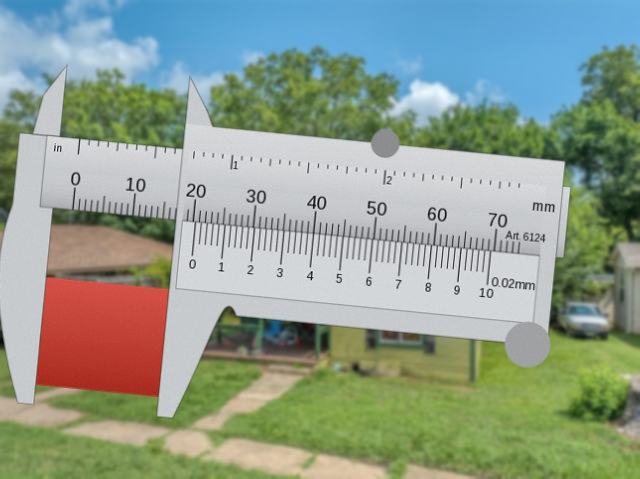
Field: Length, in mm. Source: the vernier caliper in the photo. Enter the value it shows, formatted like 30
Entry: 20.4
